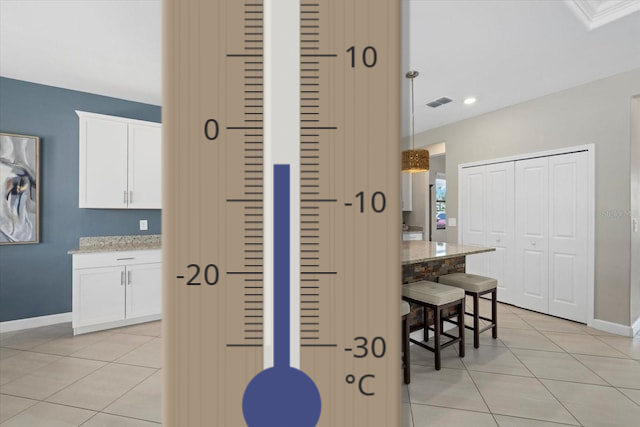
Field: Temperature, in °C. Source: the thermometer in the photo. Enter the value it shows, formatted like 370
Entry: -5
